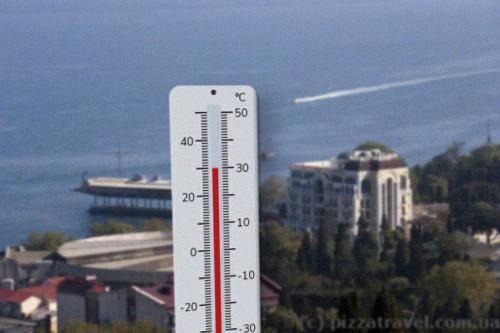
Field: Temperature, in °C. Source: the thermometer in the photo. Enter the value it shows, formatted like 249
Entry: 30
